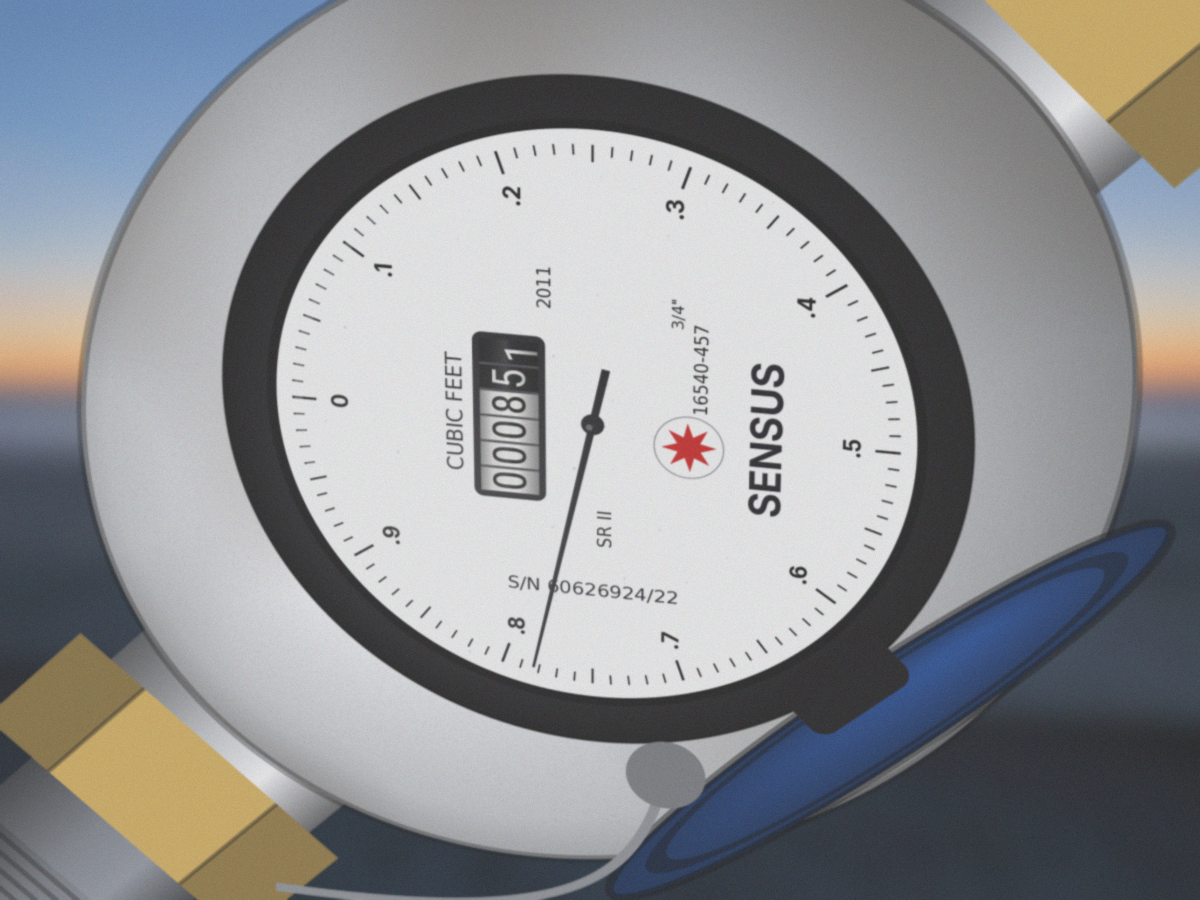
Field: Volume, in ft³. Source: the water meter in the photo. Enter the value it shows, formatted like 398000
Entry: 850.78
